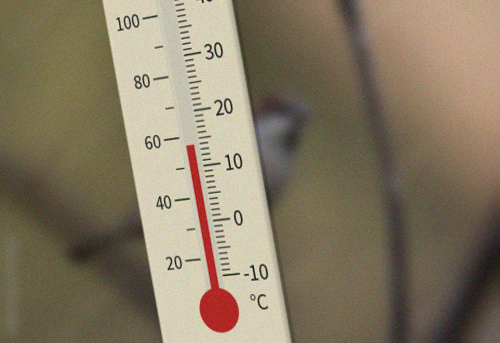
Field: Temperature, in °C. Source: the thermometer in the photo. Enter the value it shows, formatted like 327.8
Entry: 14
